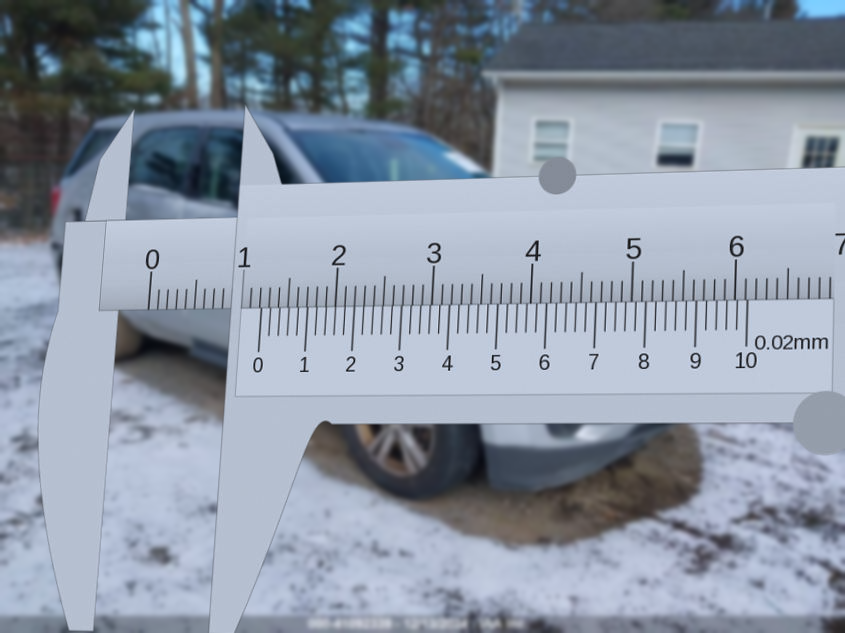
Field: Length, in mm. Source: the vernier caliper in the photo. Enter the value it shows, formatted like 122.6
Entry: 12.2
